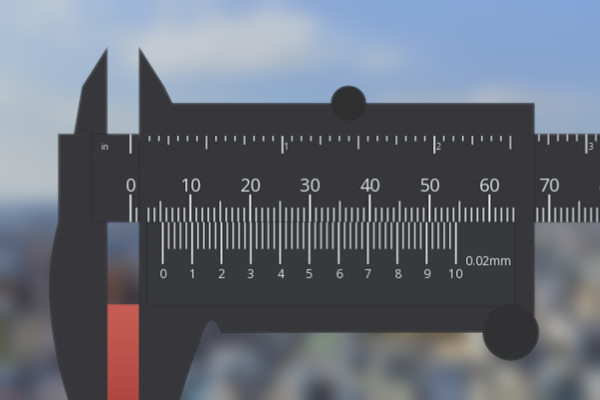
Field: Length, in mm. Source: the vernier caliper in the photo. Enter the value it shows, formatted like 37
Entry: 5.4
